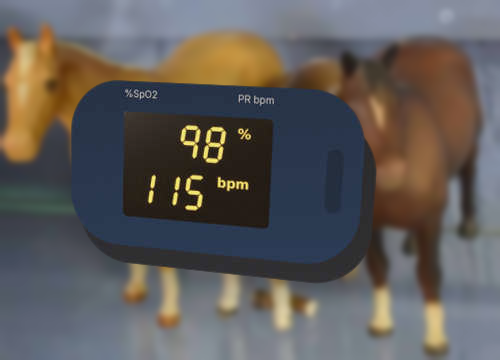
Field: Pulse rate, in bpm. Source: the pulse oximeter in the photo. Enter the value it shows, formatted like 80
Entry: 115
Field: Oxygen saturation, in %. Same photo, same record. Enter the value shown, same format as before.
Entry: 98
